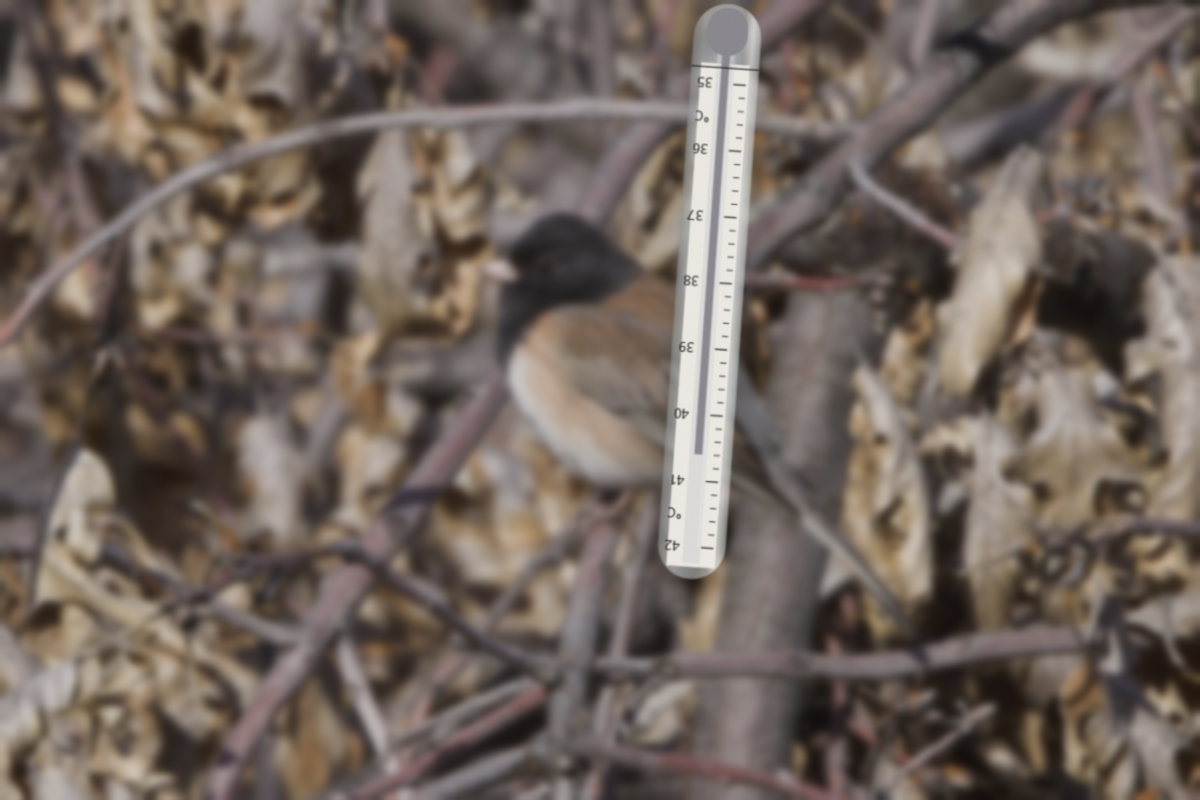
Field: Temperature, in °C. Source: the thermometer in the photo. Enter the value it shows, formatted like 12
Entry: 40.6
